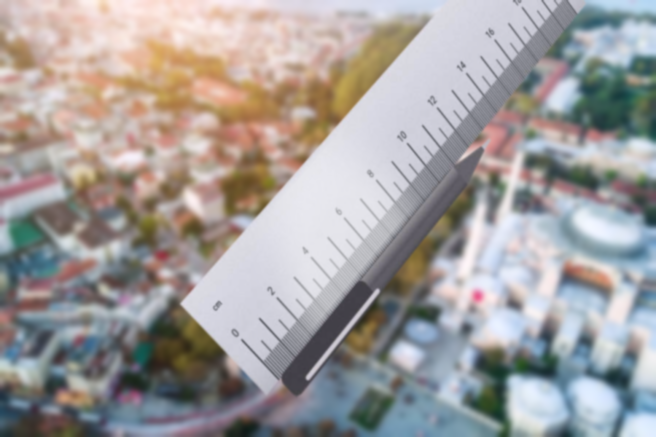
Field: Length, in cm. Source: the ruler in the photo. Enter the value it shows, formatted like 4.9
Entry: 13
